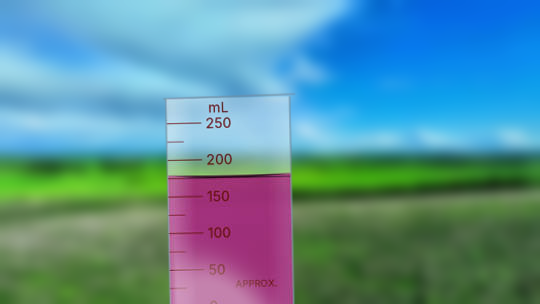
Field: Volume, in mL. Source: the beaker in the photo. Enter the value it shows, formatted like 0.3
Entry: 175
